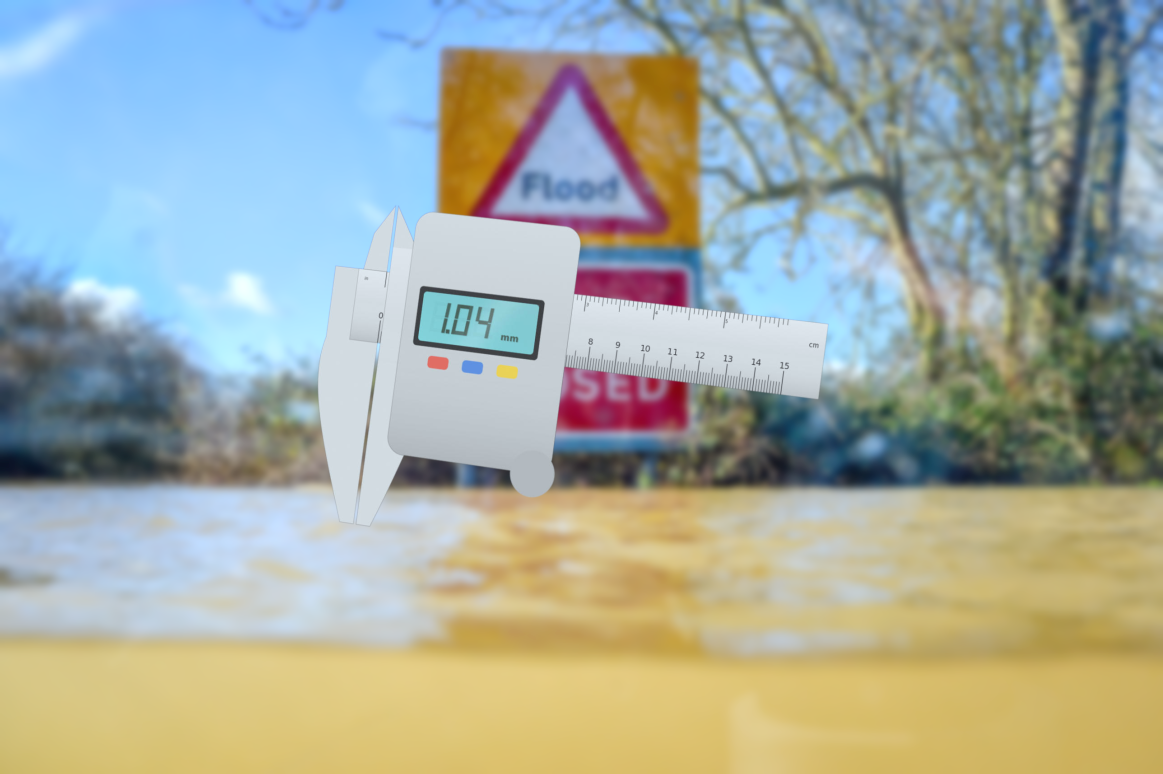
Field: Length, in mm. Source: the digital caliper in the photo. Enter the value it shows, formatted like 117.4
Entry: 1.04
